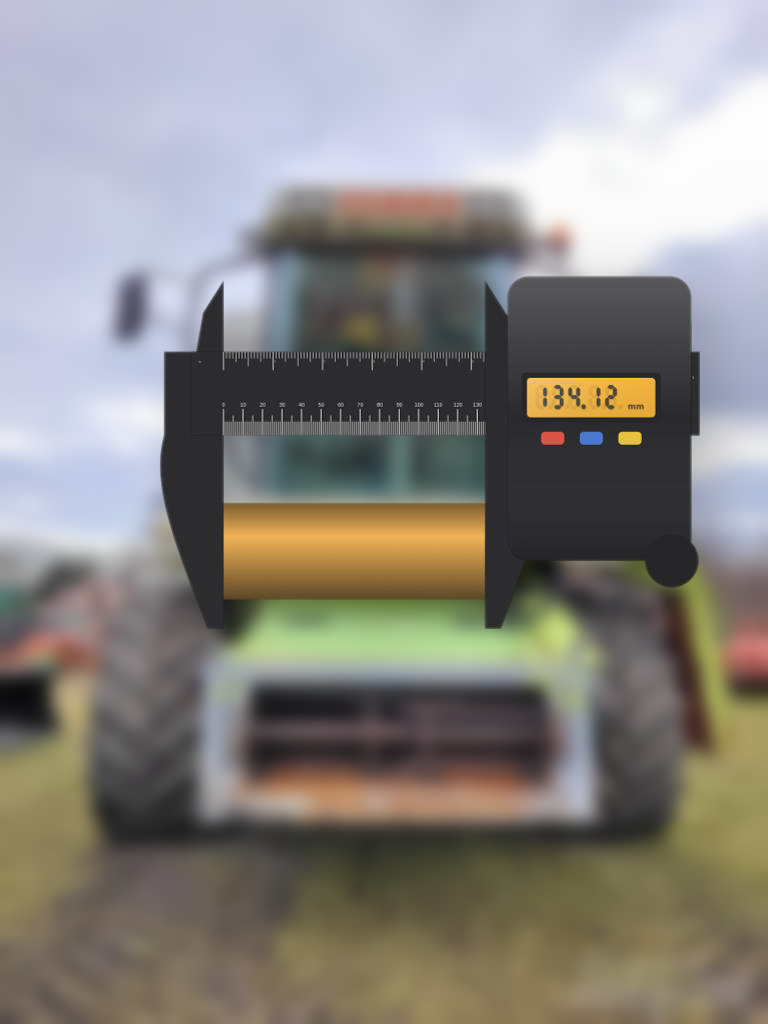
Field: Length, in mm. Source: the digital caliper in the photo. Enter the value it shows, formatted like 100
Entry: 134.12
